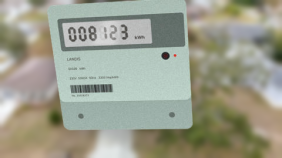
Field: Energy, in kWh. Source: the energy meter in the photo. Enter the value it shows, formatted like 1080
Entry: 8123
